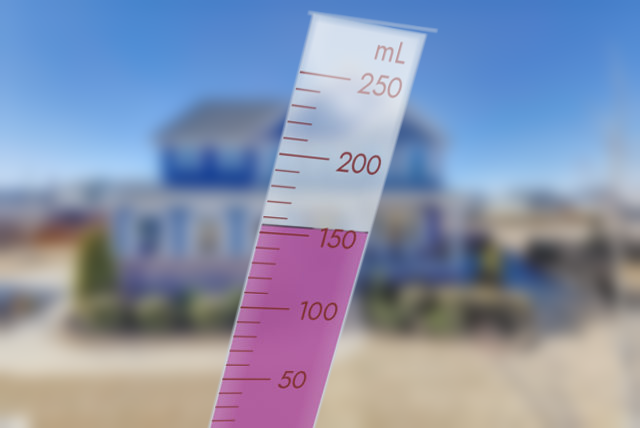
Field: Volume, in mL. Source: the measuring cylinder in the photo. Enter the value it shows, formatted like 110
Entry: 155
